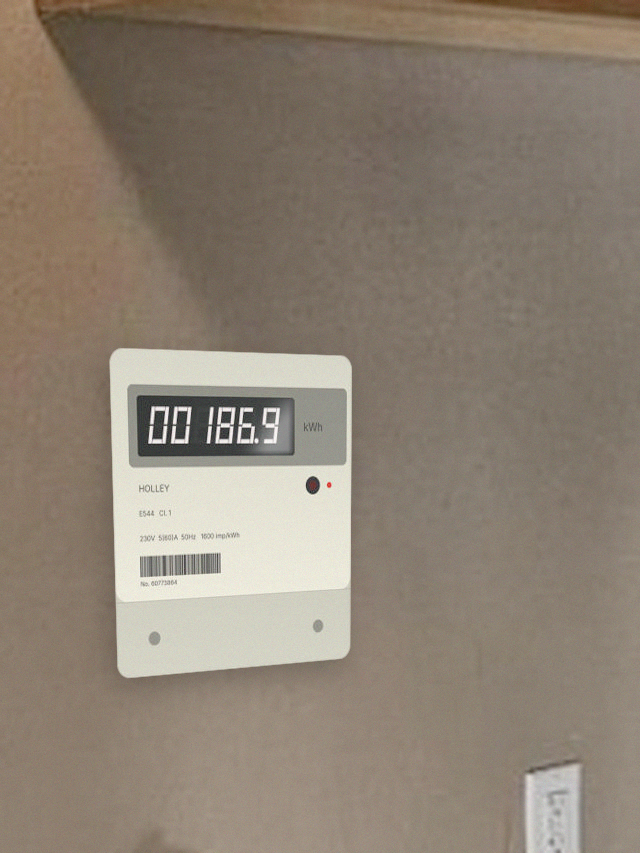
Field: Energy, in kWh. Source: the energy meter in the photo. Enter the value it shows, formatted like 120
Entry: 186.9
